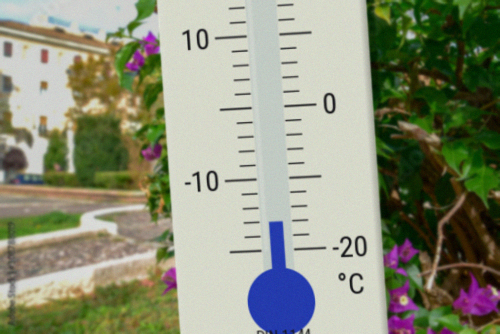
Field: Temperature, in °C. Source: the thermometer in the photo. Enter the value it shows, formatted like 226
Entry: -16
